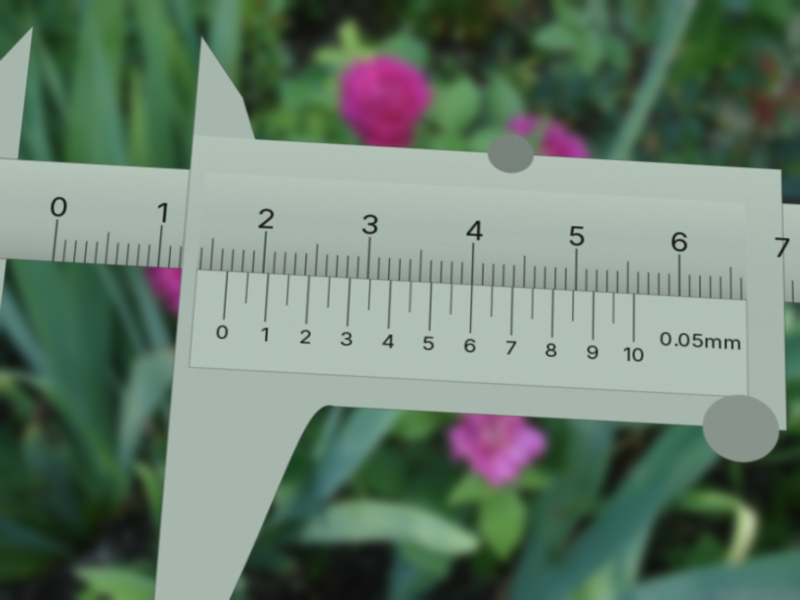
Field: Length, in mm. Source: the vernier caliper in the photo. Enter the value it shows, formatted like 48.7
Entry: 16.6
